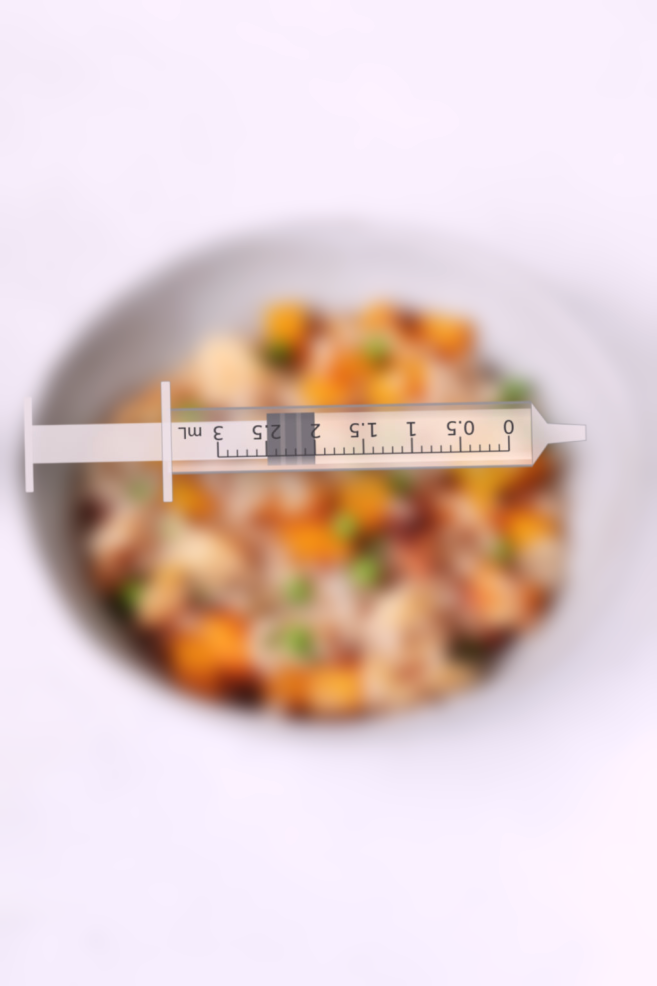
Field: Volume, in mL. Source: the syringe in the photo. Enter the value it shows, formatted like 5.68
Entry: 2
